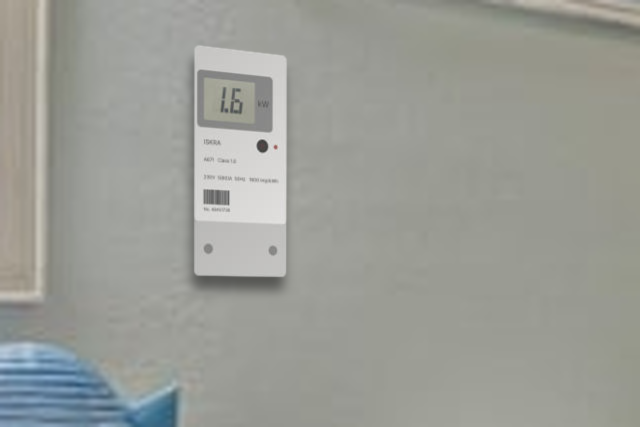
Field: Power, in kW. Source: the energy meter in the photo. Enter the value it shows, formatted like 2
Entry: 1.6
